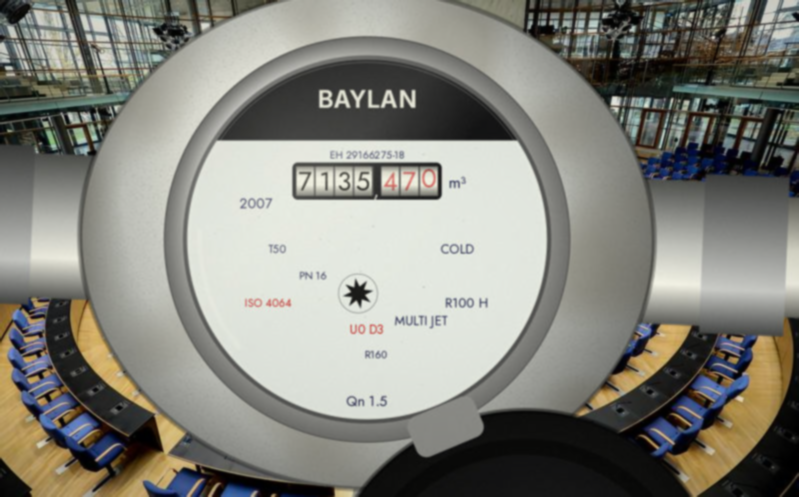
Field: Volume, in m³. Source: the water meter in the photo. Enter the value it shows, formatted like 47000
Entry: 7135.470
